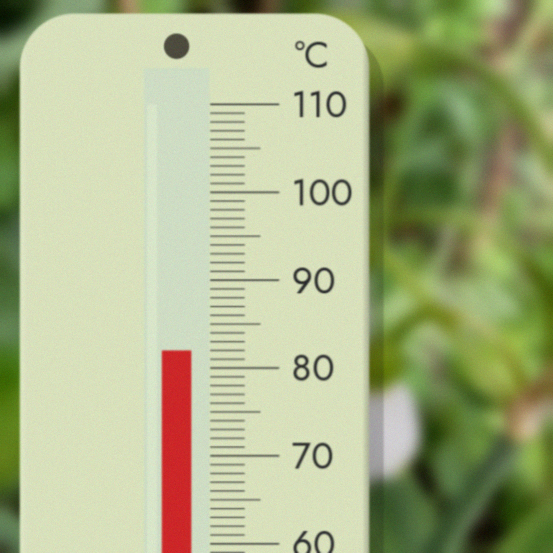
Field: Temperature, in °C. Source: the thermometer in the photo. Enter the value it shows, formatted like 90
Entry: 82
